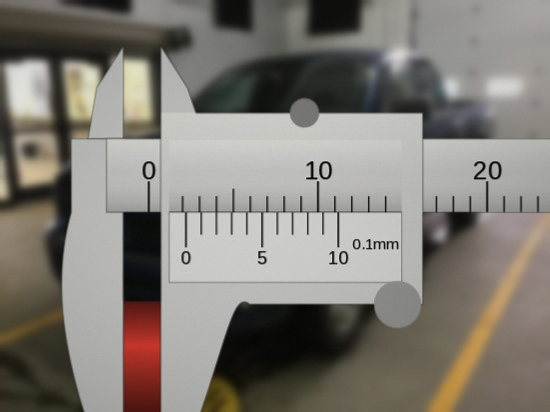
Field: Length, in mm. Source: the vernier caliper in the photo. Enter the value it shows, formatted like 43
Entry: 2.2
